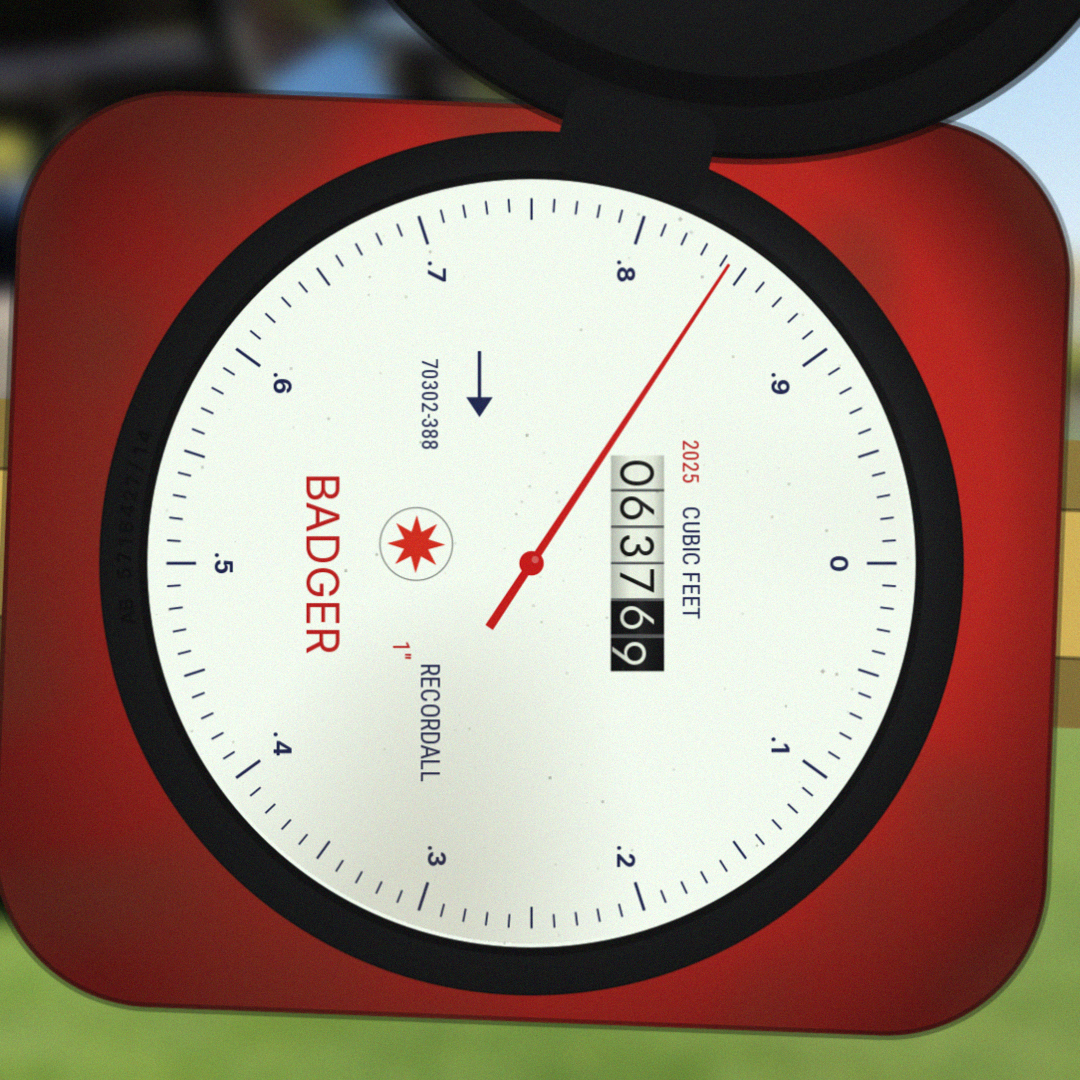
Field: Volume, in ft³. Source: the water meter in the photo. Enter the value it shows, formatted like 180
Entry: 63768.84
